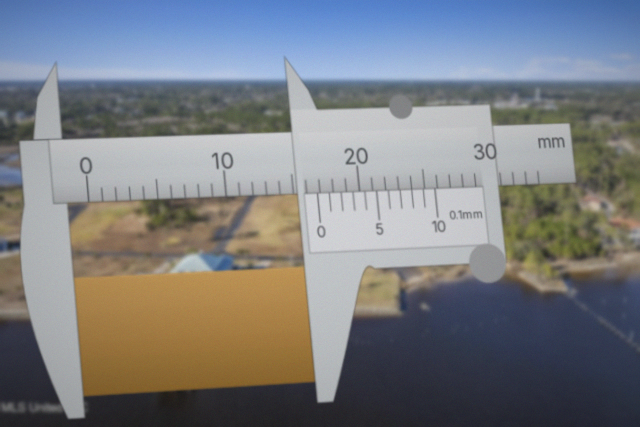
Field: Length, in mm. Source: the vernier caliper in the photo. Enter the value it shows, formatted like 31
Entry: 16.8
